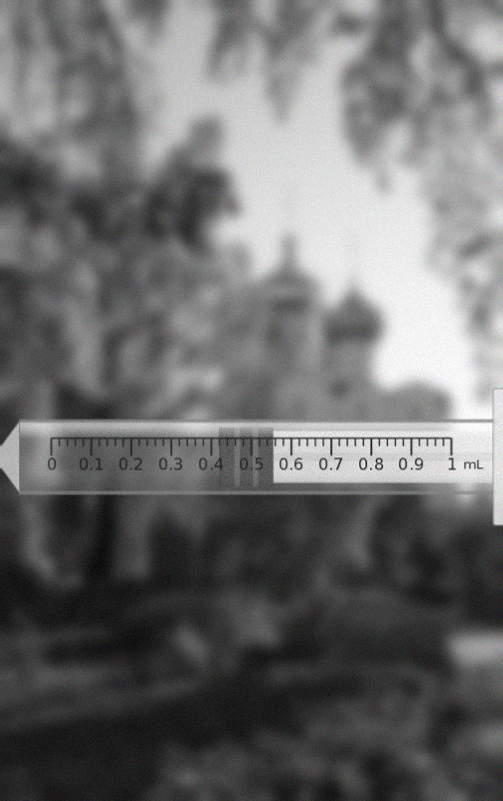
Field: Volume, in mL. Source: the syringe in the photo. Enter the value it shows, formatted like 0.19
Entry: 0.42
